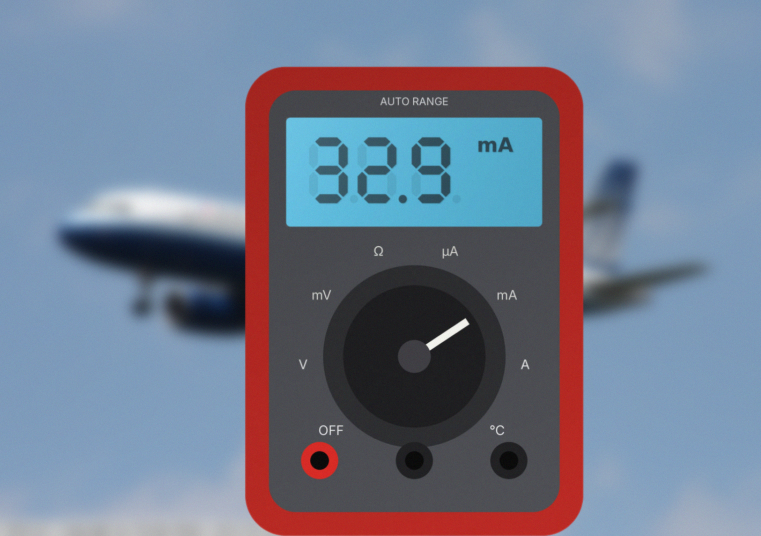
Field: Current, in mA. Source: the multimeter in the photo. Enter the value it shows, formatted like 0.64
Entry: 32.9
